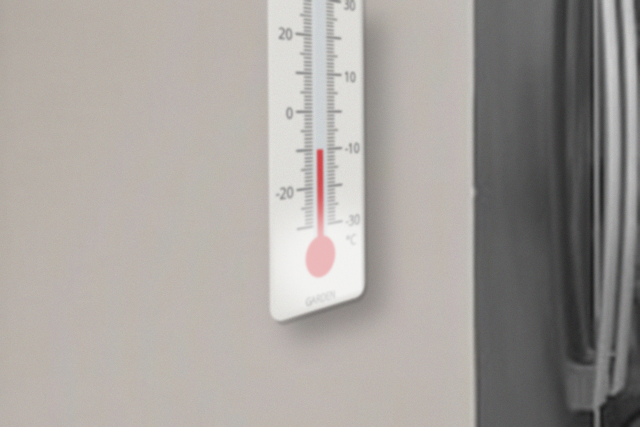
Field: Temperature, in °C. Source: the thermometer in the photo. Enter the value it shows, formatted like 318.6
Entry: -10
